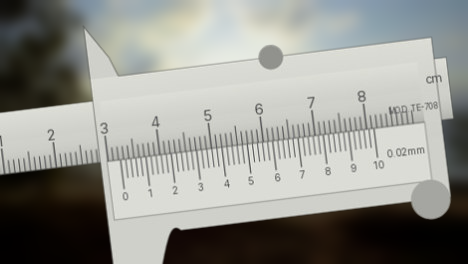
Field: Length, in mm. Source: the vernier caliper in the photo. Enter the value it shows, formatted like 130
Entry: 32.4
